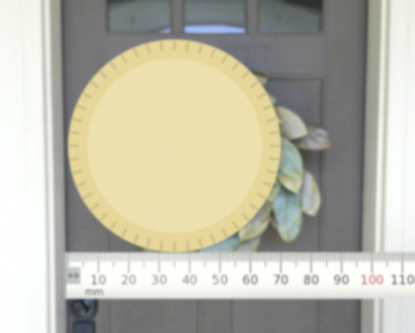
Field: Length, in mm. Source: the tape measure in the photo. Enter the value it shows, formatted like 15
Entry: 70
